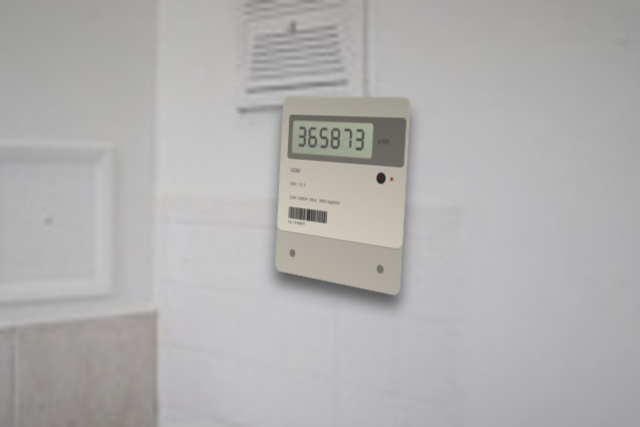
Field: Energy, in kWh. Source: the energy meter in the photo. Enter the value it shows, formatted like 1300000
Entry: 365873
